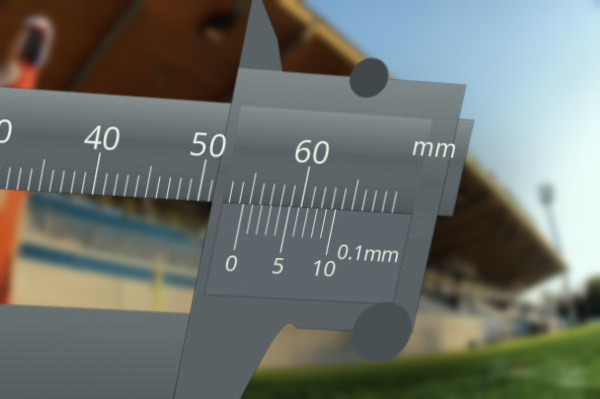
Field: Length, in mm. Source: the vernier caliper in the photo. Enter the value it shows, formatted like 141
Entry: 54.4
